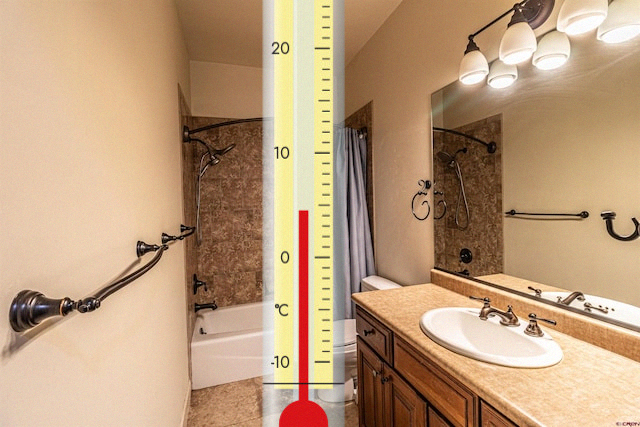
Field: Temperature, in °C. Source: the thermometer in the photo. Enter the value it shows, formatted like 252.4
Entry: 4.5
